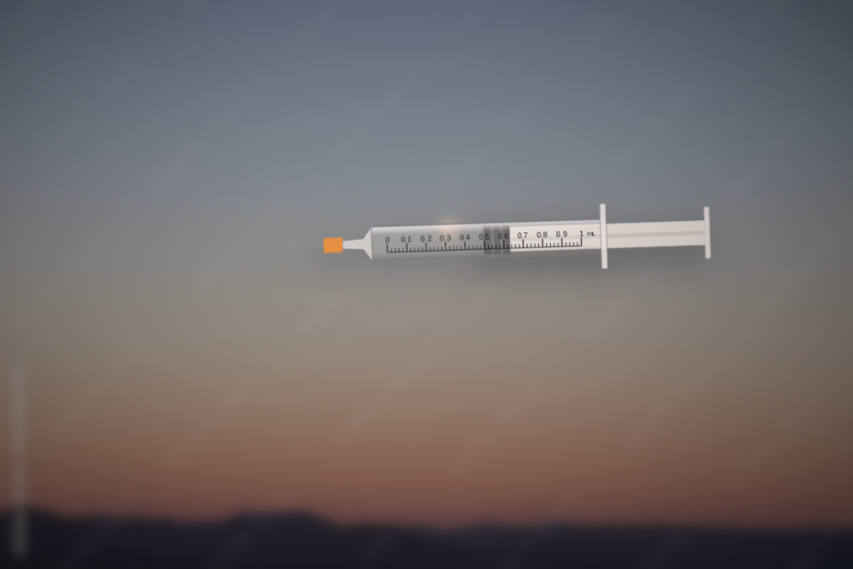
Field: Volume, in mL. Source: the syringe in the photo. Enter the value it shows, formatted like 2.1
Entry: 0.5
